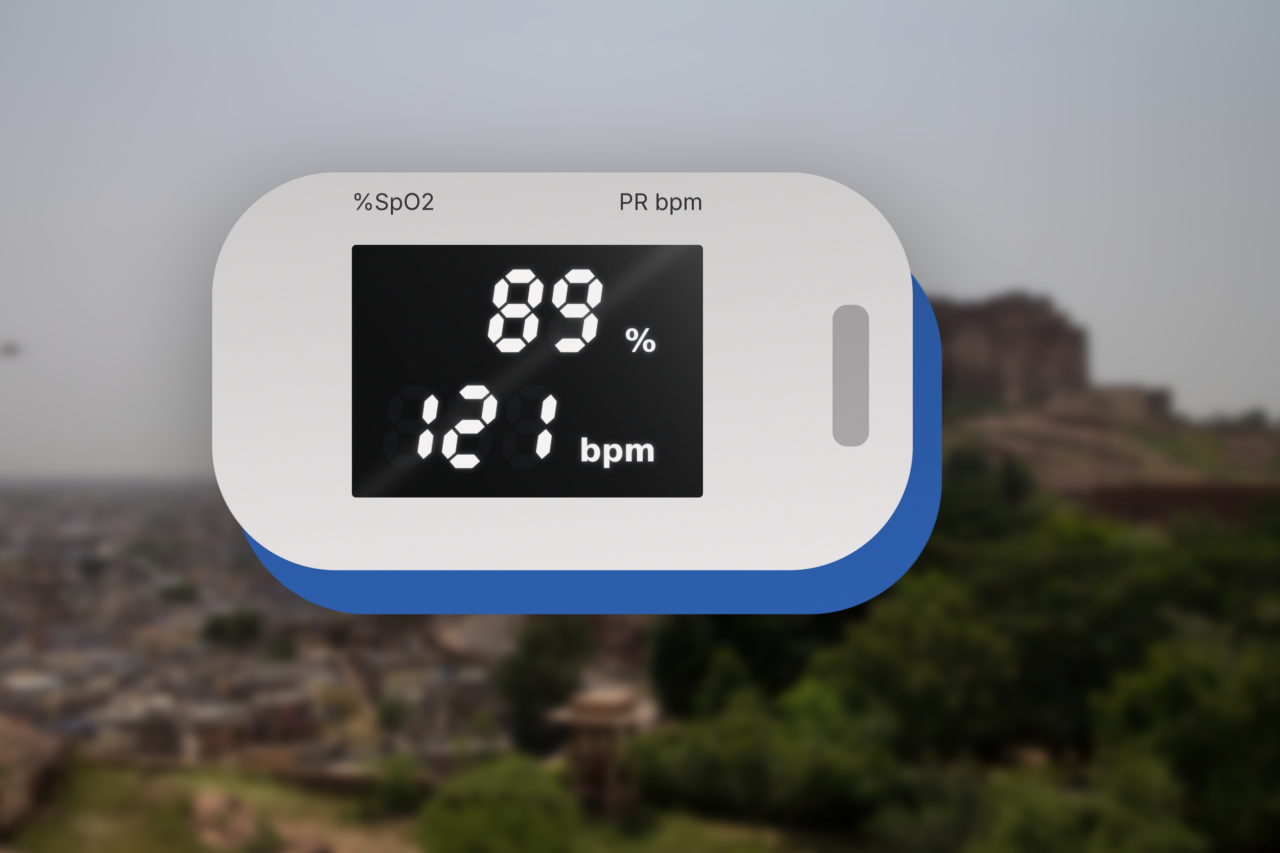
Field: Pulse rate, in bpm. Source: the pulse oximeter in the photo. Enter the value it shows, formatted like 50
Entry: 121
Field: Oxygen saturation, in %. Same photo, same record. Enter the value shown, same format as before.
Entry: 89
